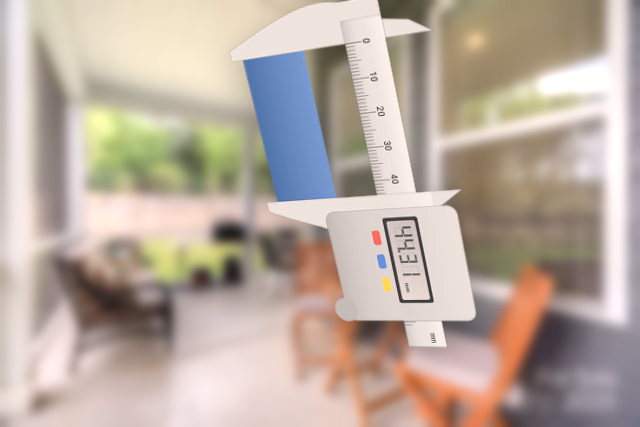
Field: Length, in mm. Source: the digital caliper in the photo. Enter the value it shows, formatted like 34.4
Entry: 44.31
